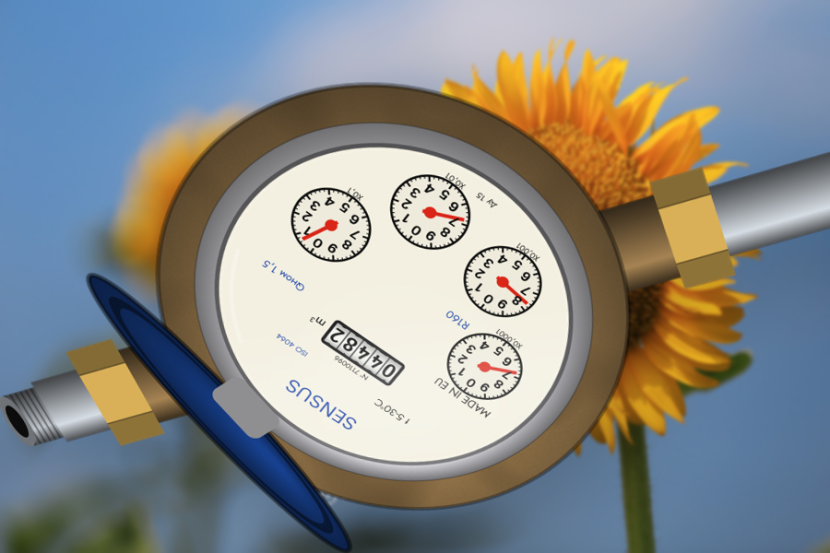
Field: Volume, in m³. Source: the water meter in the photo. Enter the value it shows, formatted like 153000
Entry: 4482.0676
